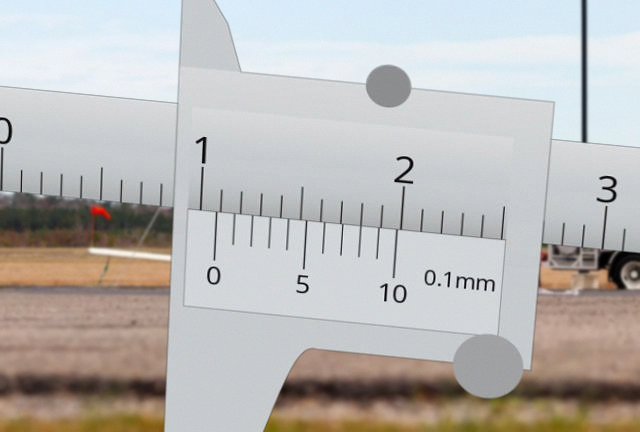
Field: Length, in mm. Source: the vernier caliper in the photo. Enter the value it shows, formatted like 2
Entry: 10.8
